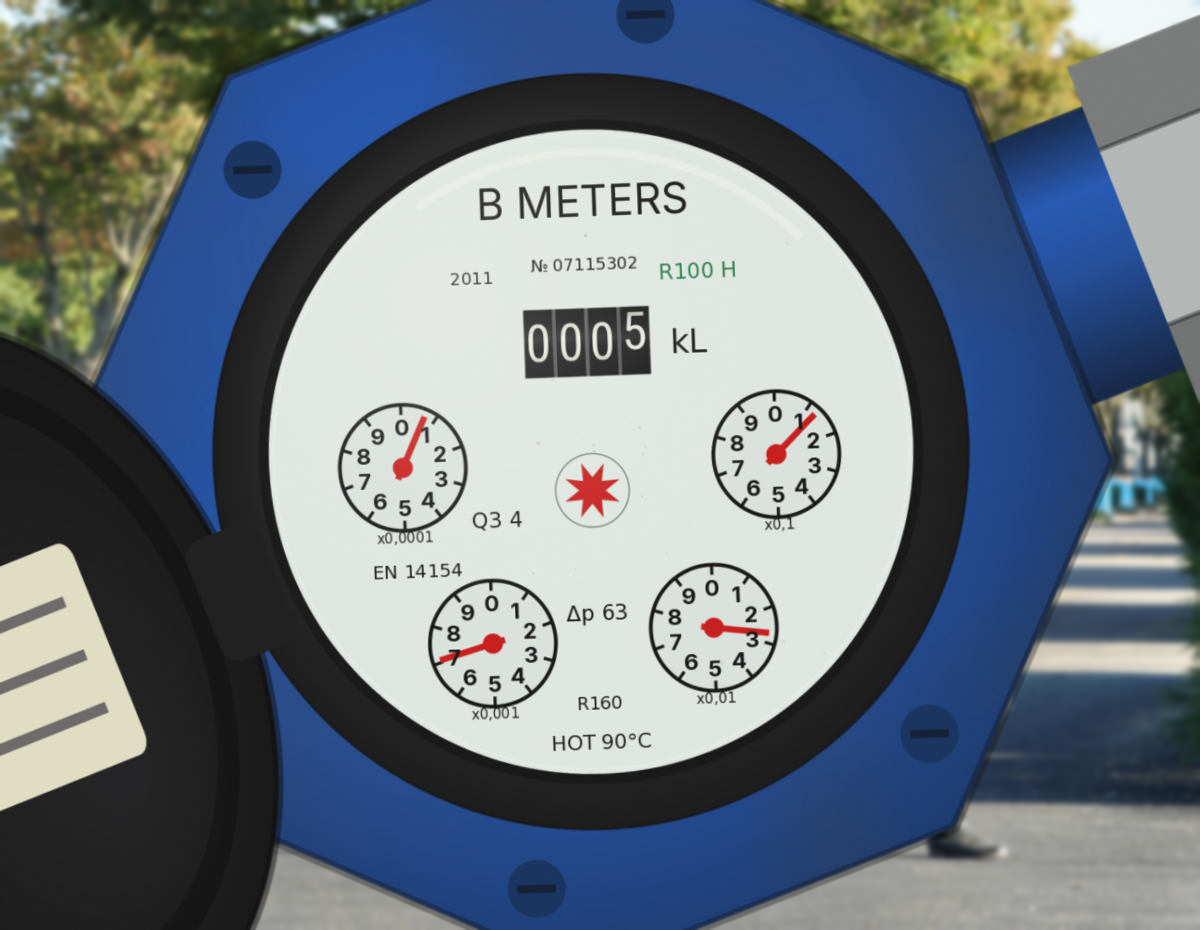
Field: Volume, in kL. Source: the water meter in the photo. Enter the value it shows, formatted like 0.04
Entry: 5.1270
